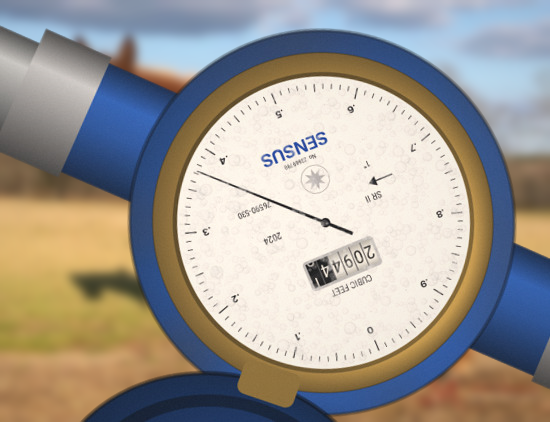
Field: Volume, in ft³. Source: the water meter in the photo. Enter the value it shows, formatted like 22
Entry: 209441.37
